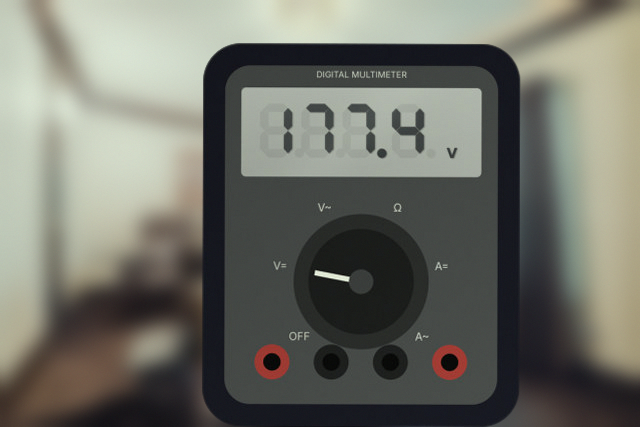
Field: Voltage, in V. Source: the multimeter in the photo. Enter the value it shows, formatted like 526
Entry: 177.4
